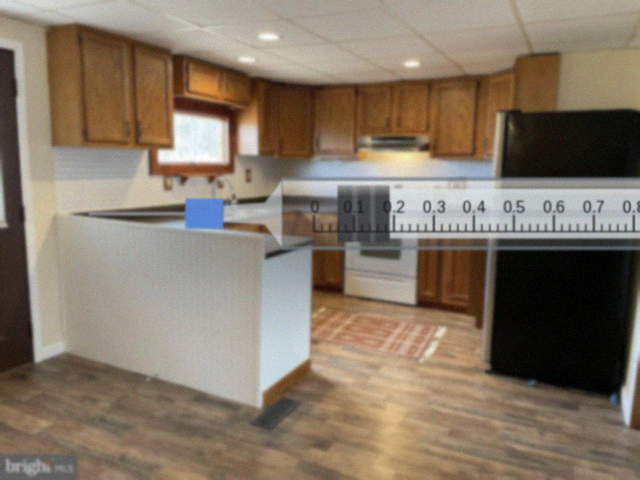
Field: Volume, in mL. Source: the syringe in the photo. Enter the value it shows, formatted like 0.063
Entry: 0.06
